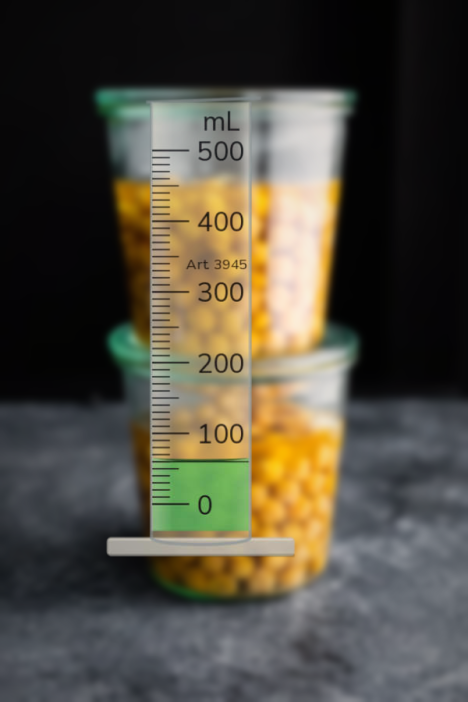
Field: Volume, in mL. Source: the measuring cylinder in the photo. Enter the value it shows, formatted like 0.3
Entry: 60
